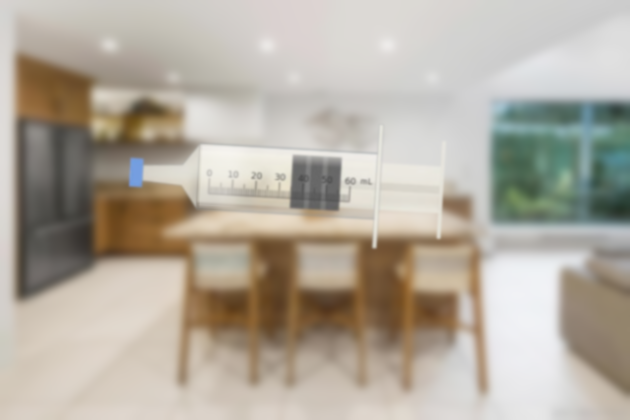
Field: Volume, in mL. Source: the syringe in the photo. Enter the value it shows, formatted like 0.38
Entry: 35
